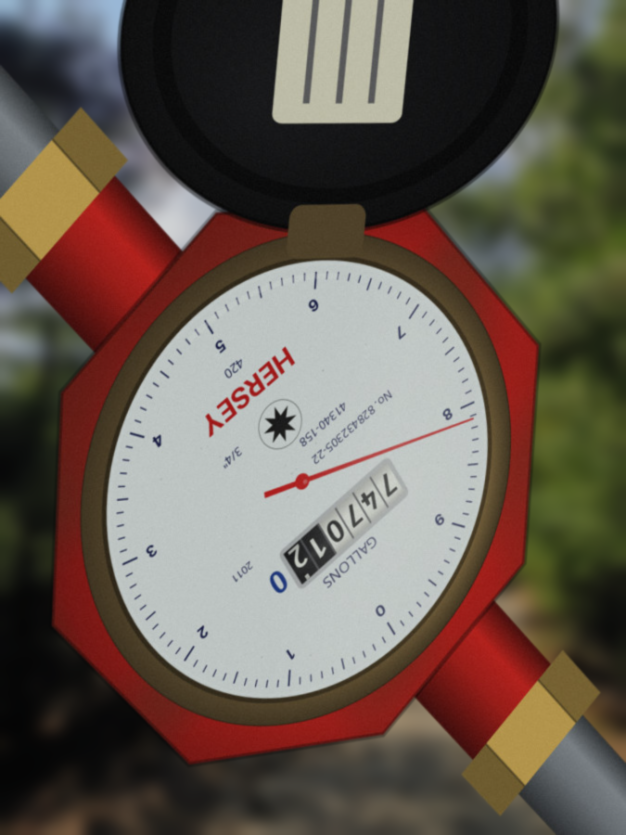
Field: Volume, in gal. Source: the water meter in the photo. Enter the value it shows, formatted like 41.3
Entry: 7470118.1
